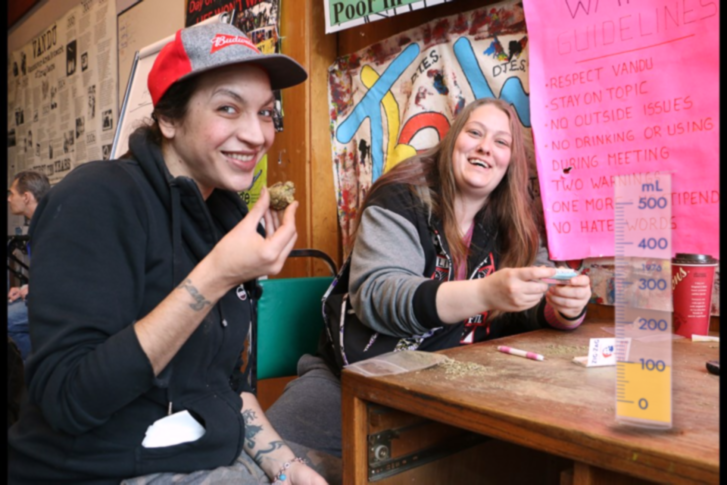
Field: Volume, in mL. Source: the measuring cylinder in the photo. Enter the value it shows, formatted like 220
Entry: 100
